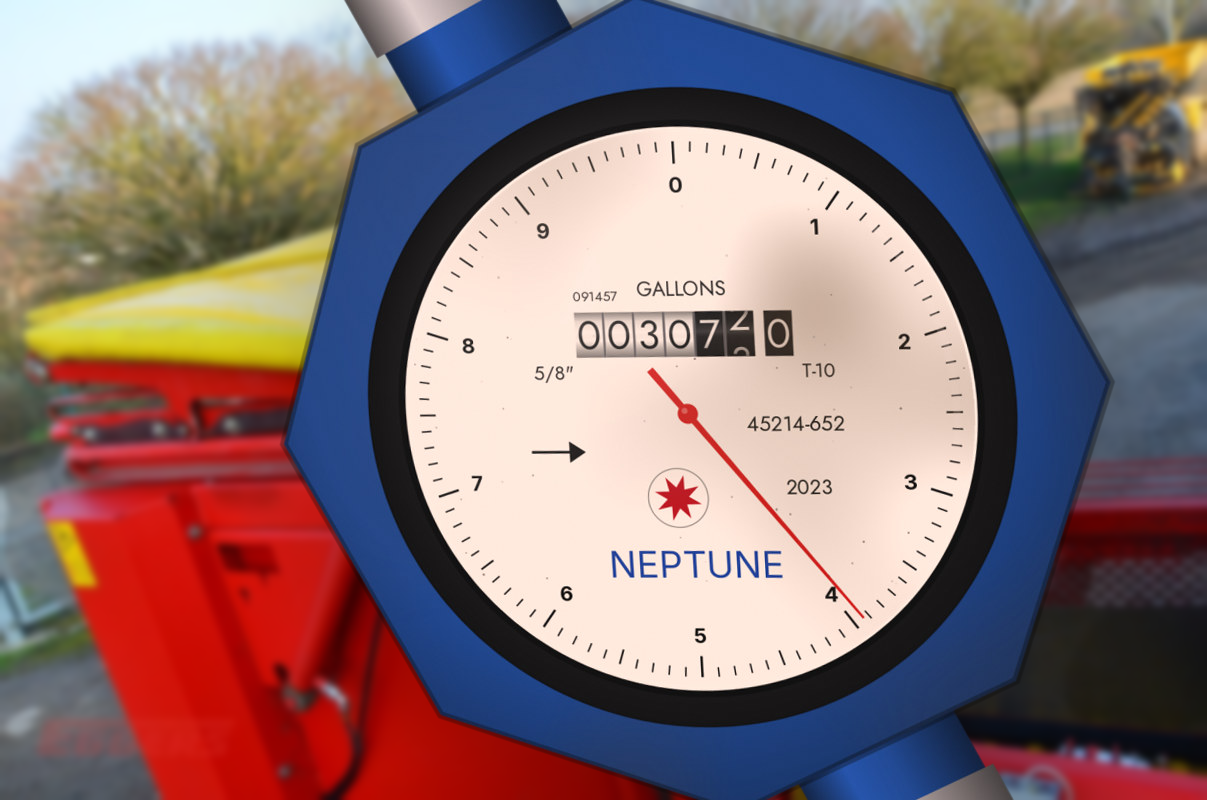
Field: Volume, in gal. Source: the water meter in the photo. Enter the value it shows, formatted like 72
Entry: 30723.9
